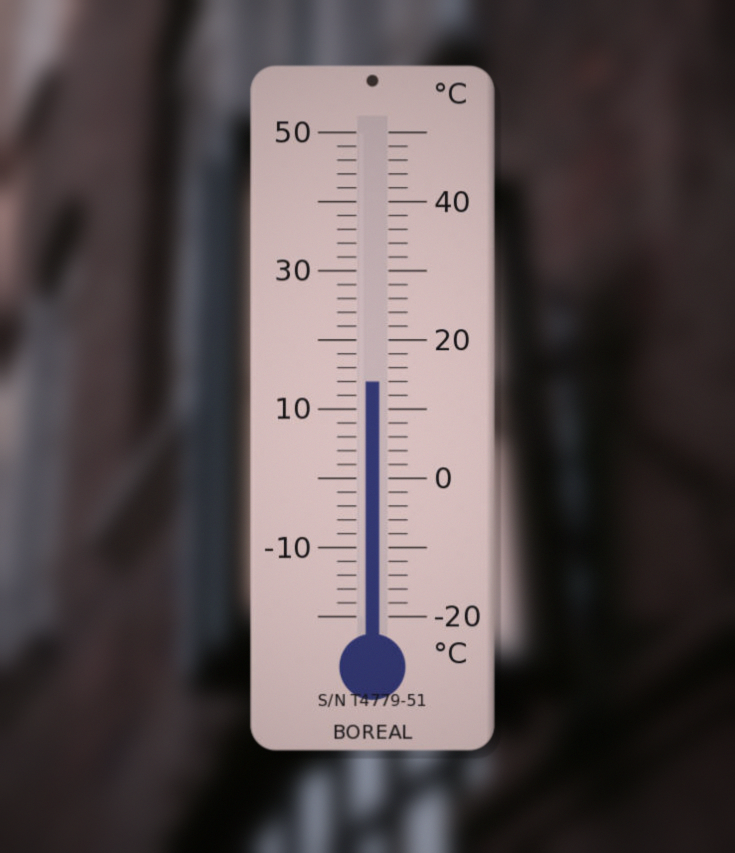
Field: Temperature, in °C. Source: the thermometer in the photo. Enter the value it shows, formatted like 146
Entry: 14
